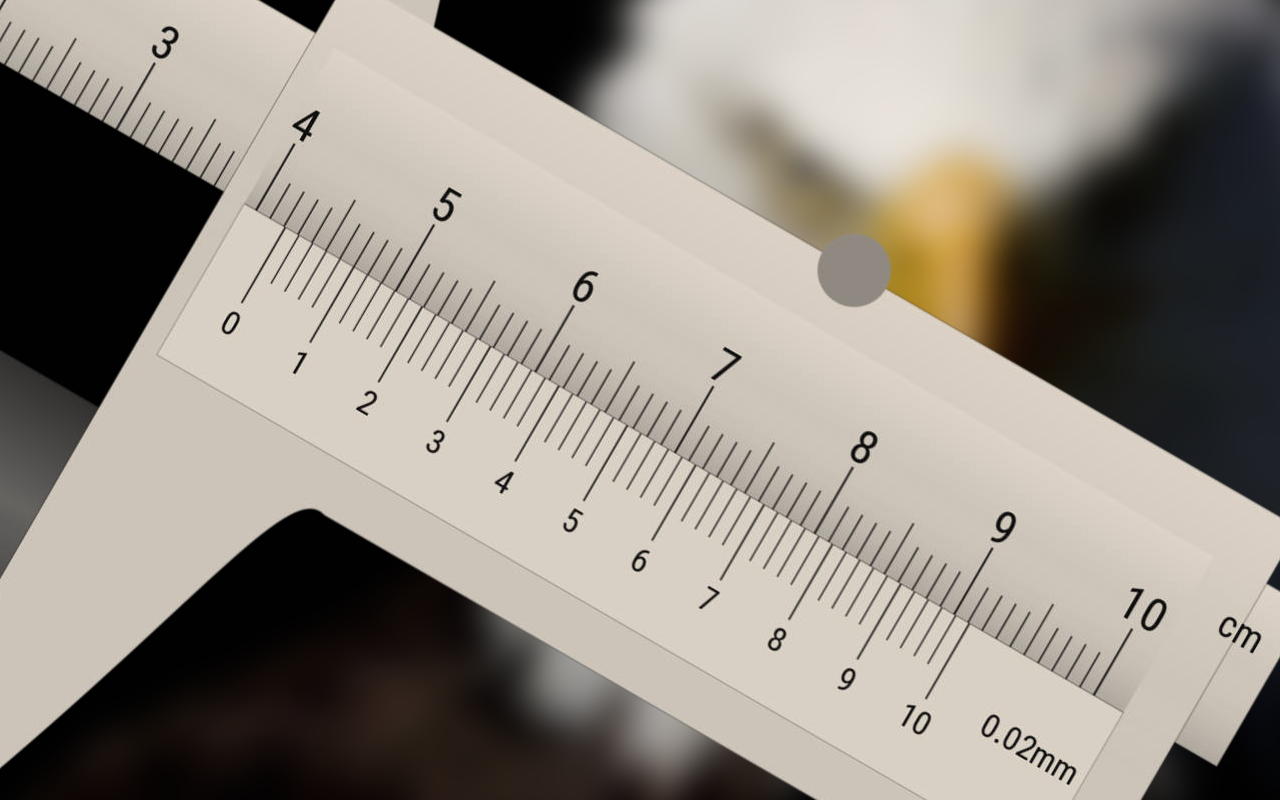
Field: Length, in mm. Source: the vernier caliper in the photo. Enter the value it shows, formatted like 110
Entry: 42.1
